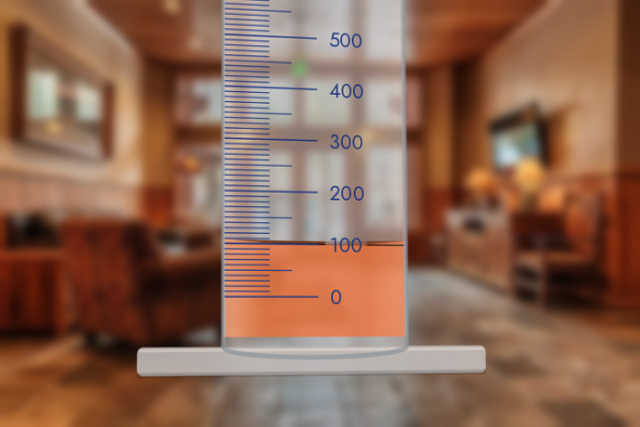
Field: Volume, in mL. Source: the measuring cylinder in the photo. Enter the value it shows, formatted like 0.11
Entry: 100
